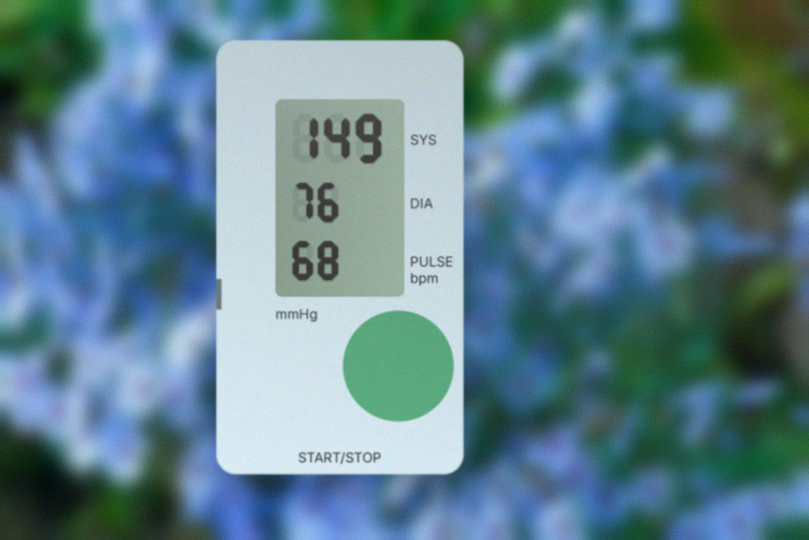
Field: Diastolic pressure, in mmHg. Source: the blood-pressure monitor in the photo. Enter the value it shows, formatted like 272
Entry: 76
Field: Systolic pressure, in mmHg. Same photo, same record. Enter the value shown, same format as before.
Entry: 149
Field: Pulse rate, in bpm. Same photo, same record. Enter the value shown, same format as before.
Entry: 68
